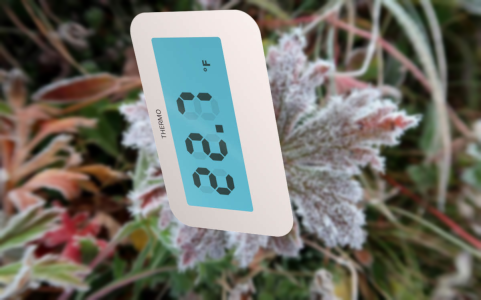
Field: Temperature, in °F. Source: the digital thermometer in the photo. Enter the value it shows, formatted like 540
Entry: 22.7
